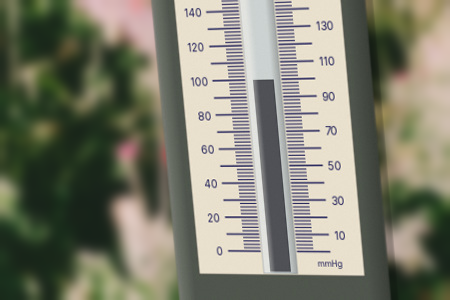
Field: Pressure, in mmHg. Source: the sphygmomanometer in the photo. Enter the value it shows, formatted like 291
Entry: 100
